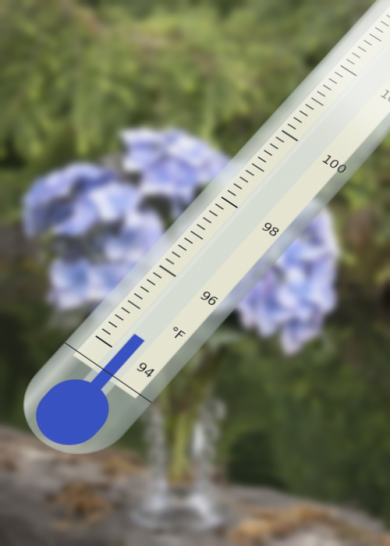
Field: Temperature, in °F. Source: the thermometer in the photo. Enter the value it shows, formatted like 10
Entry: 94.5
